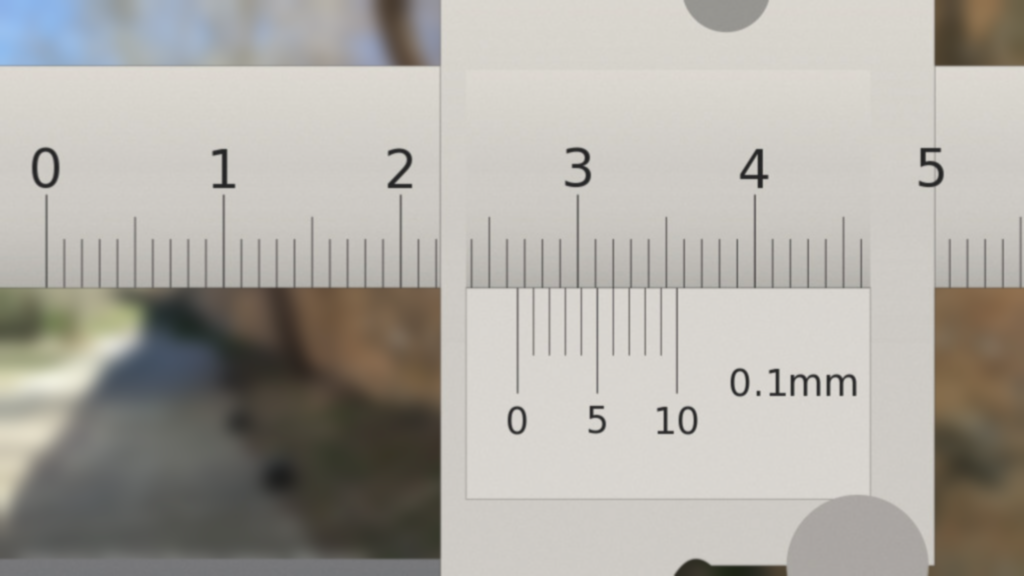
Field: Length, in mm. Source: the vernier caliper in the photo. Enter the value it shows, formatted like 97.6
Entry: 26.6
